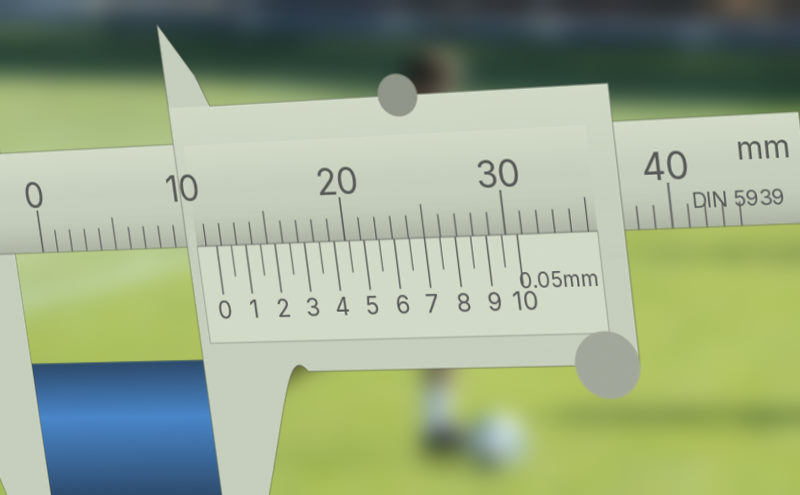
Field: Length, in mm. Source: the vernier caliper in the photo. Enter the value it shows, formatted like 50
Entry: 11.7
